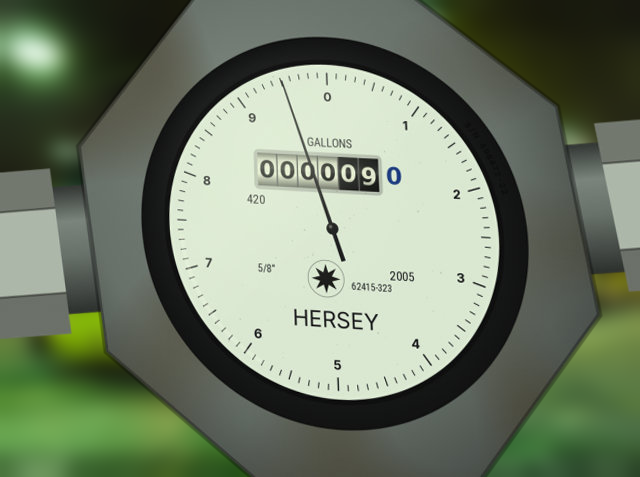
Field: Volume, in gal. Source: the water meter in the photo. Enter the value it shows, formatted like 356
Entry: 89.5
